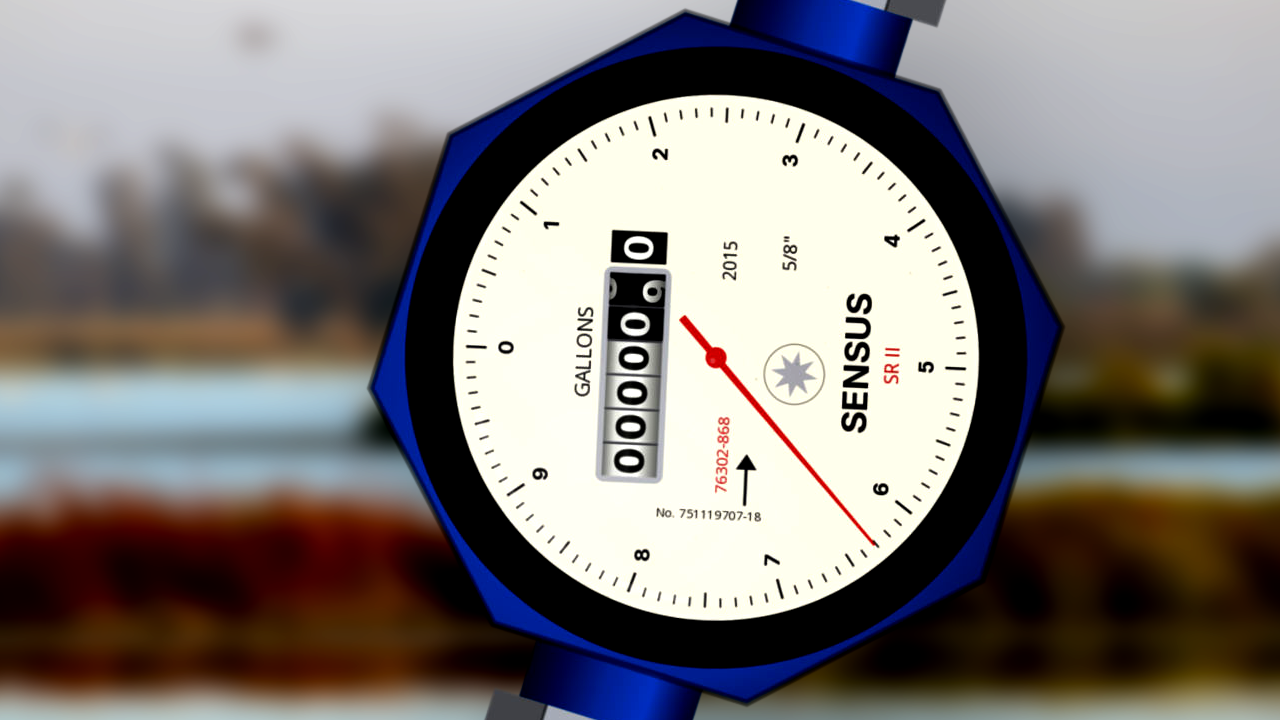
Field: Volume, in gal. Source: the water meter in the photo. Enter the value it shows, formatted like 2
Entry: 86.3
